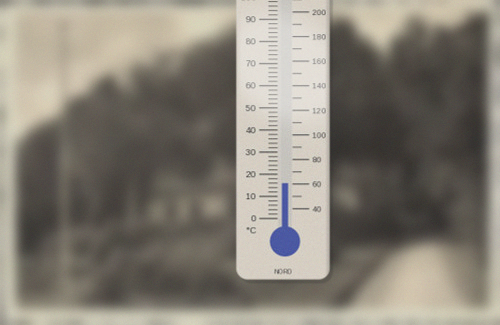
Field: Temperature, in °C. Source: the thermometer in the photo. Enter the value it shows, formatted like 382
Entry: 16
